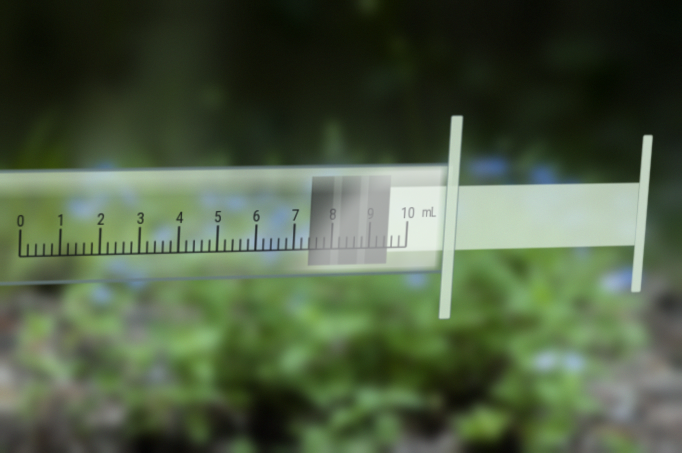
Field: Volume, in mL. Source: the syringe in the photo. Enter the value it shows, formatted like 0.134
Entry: 7.4
